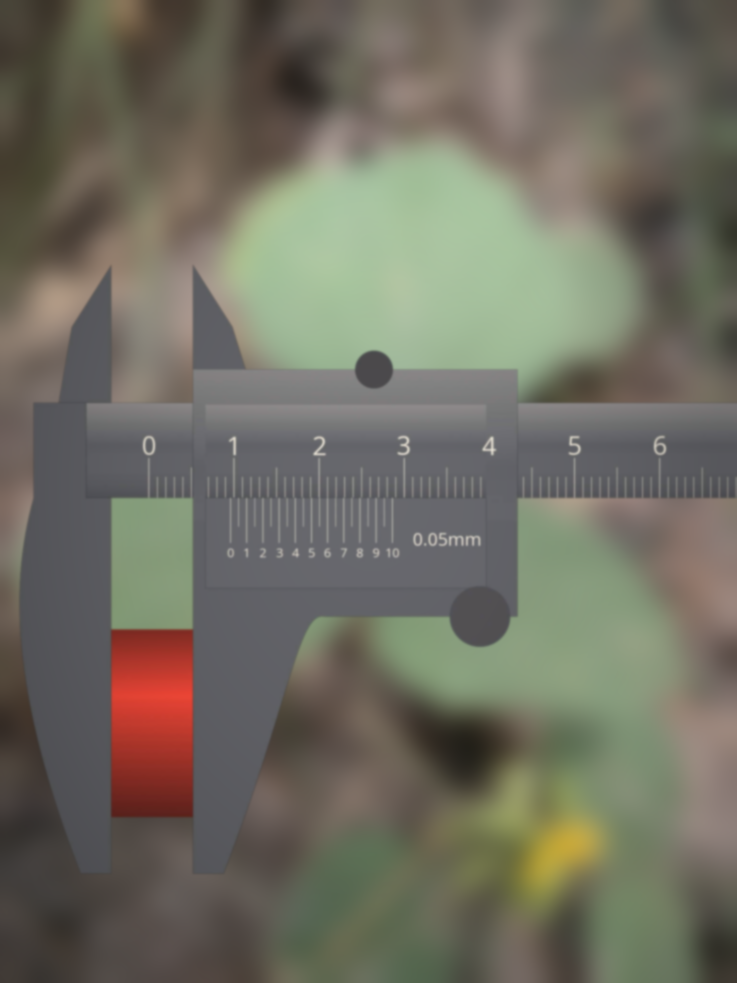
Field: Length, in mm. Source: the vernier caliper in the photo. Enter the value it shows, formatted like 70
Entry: 9.6
